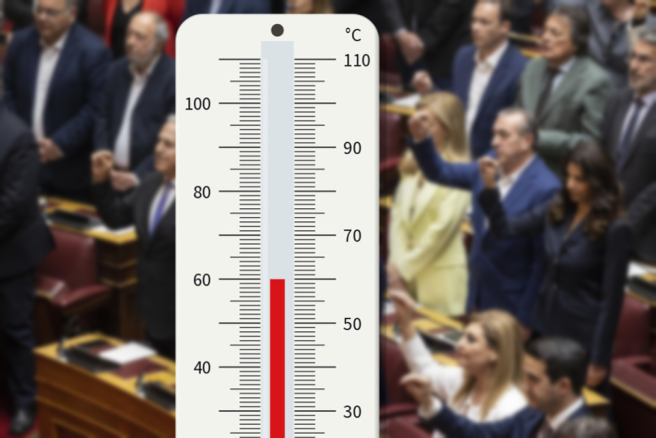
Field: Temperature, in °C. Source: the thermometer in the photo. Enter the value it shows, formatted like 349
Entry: 60
